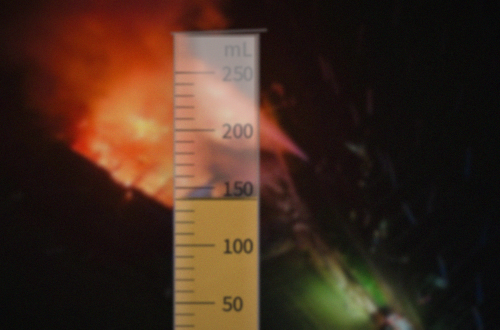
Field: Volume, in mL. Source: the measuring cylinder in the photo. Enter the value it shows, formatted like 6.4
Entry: 140
